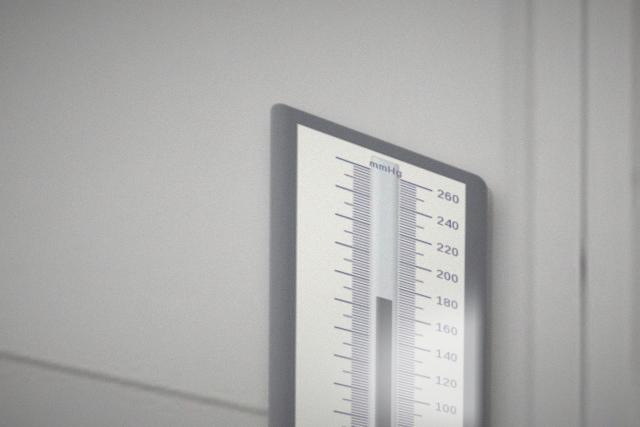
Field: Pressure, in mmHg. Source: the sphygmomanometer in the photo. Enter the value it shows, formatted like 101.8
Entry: 170
